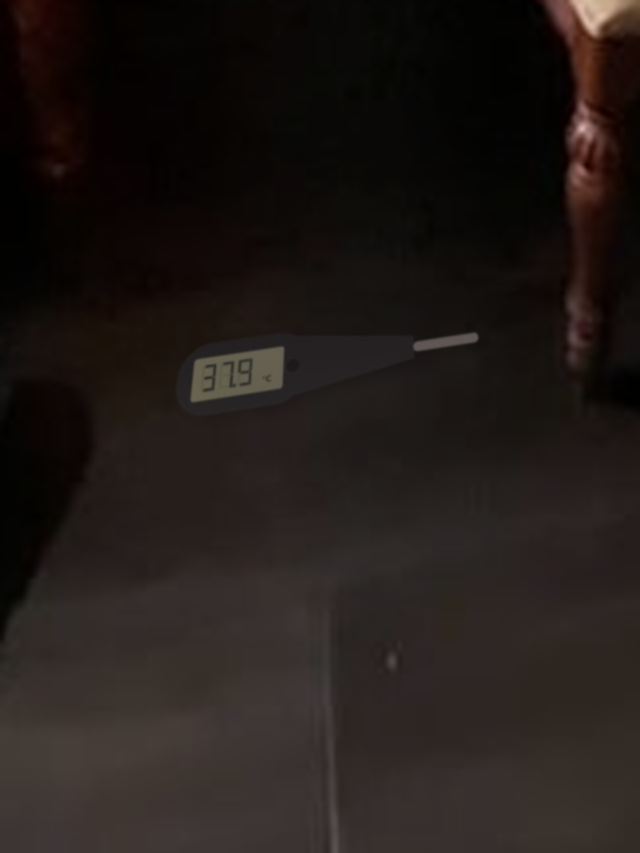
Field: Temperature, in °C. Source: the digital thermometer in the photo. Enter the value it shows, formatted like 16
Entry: 37.9
